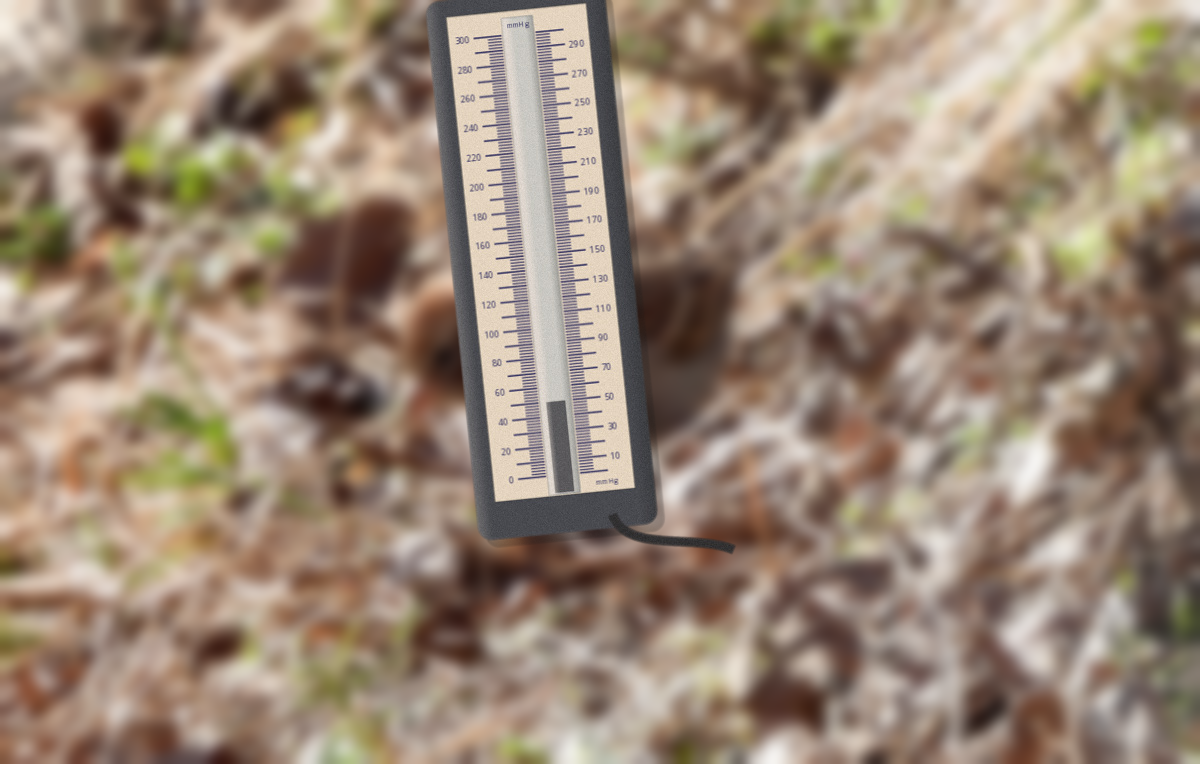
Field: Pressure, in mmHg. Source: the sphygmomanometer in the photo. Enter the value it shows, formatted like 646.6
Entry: 50
